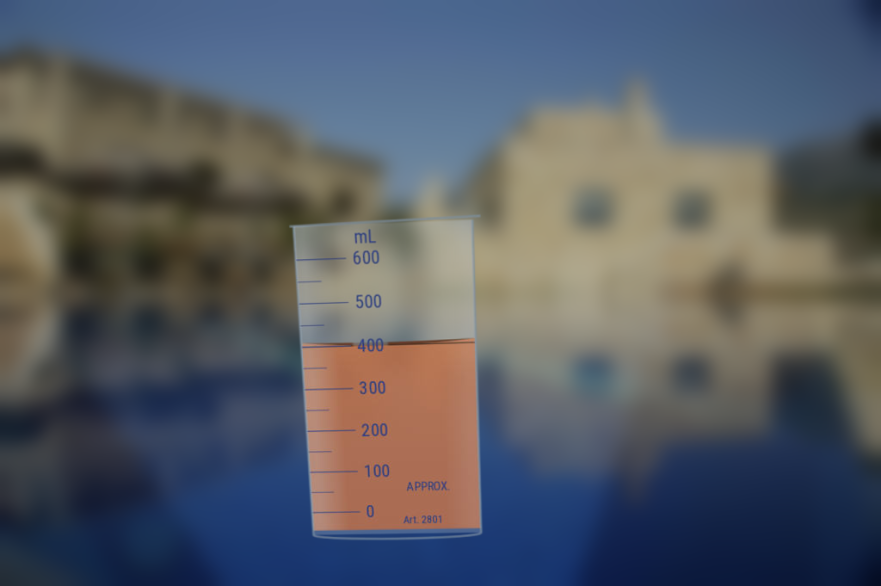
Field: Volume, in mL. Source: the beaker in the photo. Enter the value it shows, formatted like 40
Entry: 400
